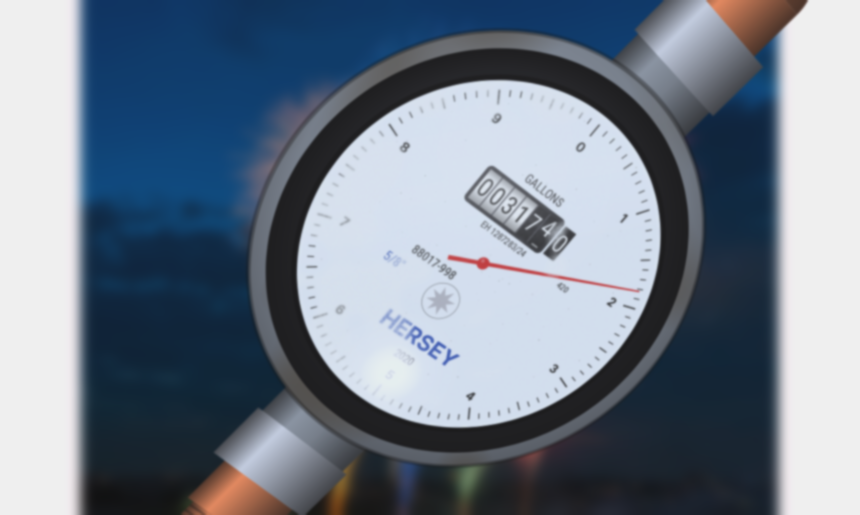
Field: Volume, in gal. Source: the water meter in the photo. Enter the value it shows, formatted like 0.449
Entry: 31741.8
